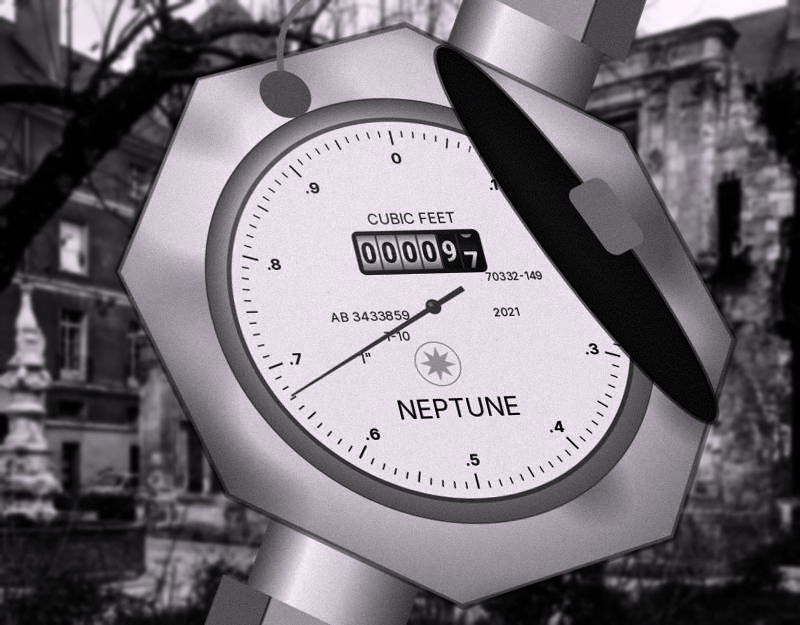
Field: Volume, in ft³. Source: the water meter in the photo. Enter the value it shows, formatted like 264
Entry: 96.67
